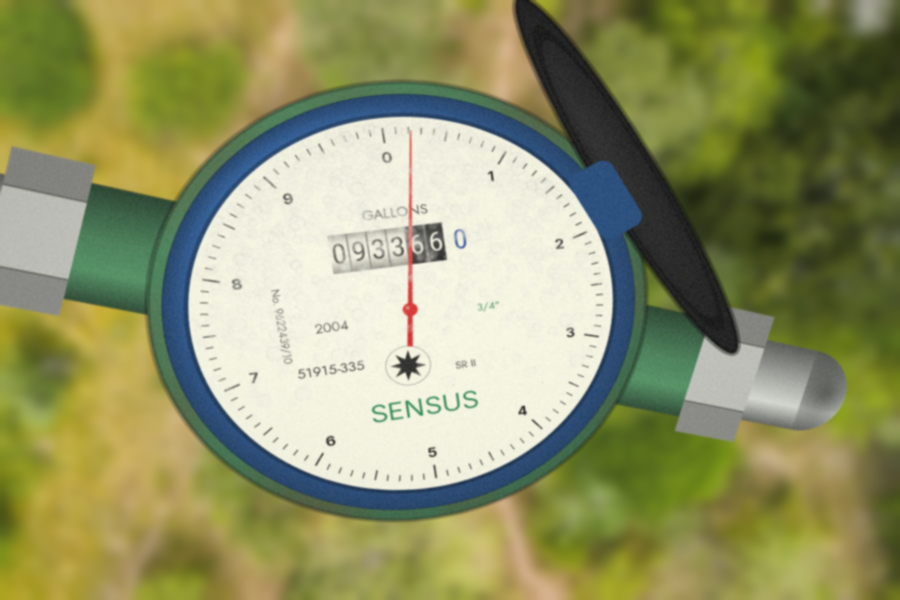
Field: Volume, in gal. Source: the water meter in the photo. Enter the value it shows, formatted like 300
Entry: 933660.2
